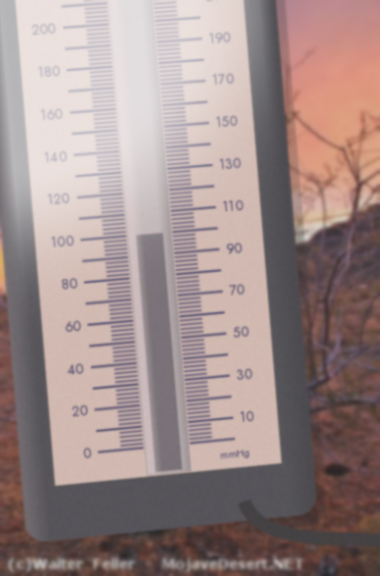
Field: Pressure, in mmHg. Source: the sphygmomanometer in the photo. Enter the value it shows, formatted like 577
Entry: 100
